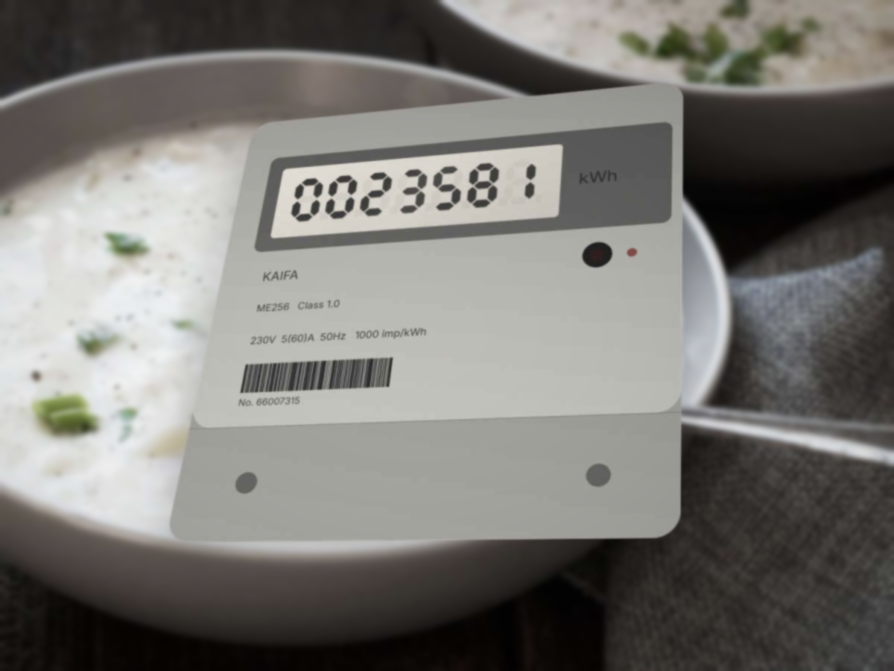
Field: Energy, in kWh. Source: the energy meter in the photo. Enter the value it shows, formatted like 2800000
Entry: 23581
